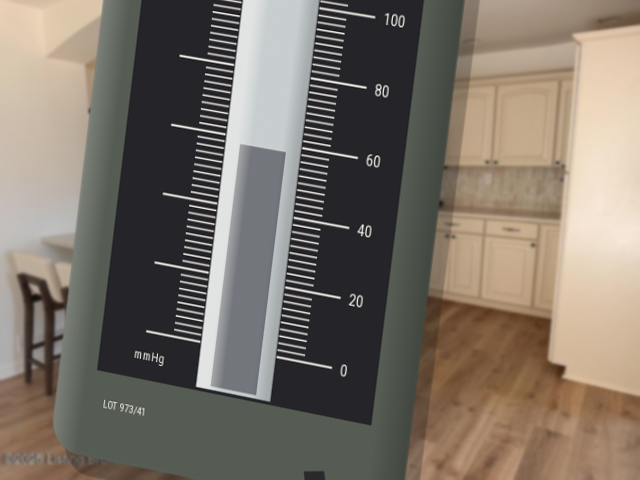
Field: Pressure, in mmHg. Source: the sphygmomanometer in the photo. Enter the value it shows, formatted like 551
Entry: 58
